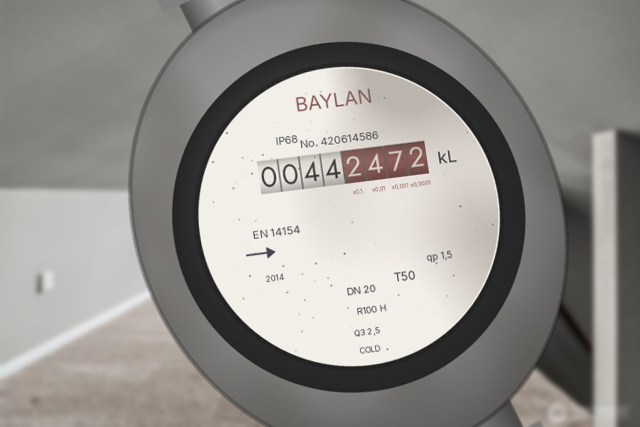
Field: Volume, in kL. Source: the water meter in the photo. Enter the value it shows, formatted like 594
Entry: 44.2472
